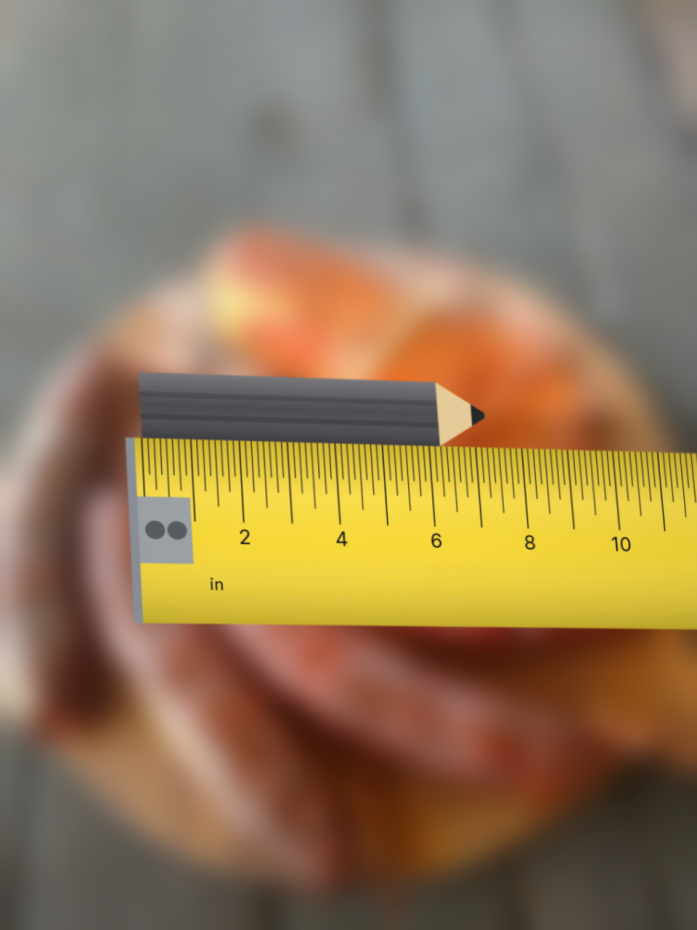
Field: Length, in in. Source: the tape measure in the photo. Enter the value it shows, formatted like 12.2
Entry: 7.25
